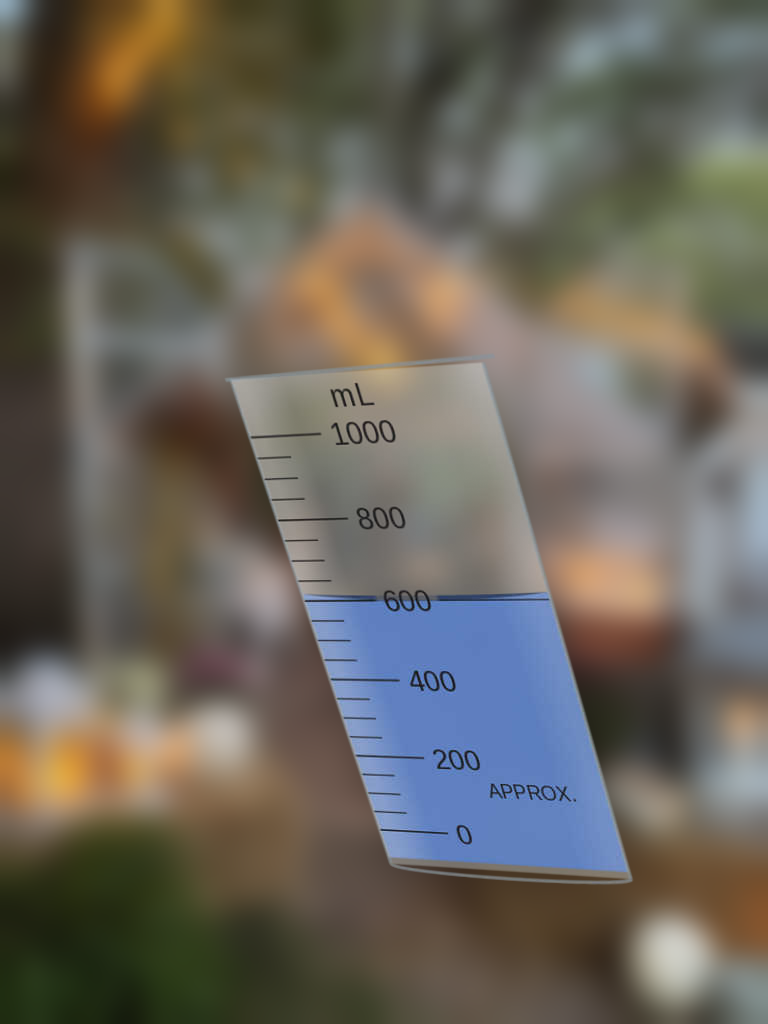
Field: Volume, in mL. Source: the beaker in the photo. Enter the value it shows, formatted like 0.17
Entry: 600
